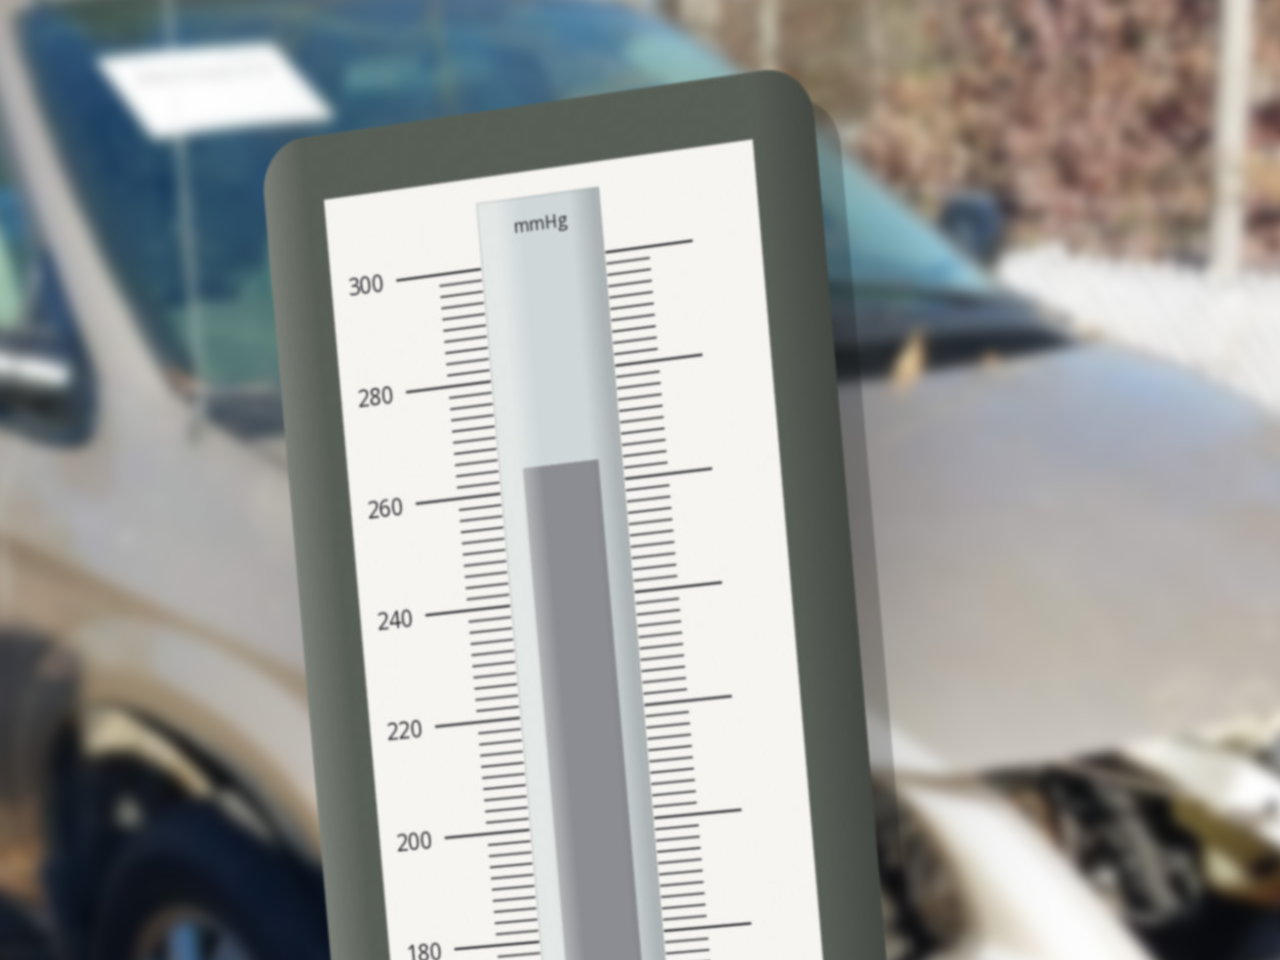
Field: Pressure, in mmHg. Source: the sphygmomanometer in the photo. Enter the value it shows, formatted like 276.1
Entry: 264
